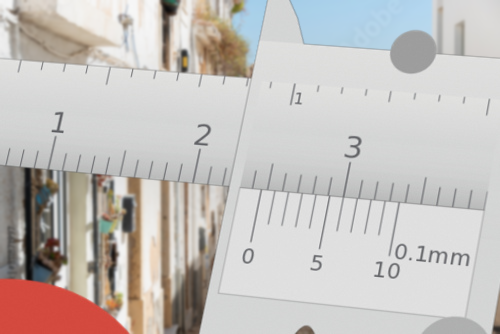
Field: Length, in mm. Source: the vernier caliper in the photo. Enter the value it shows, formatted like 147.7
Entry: 24.6
